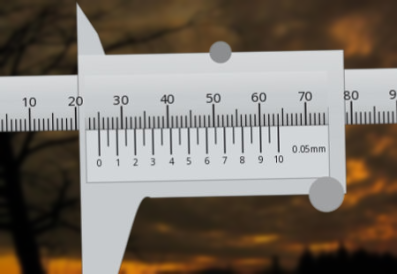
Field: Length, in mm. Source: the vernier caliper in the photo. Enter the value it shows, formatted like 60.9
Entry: 25.0
